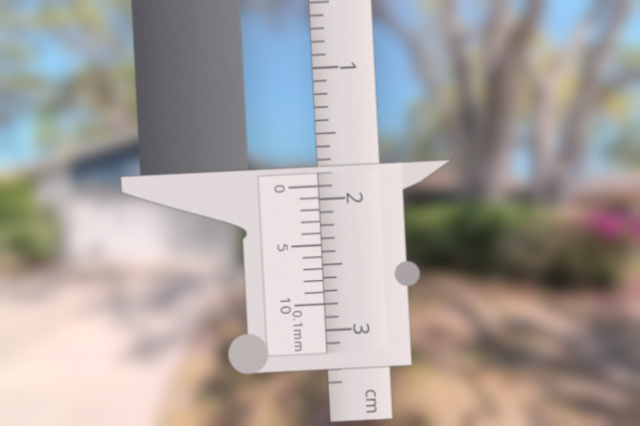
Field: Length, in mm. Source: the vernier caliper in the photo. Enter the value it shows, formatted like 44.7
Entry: 19.0
